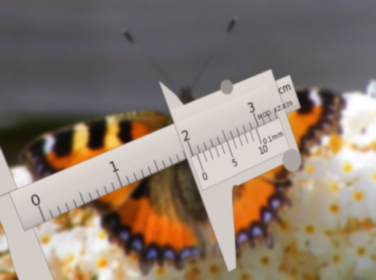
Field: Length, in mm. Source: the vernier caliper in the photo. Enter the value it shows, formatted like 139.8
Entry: 20.6
